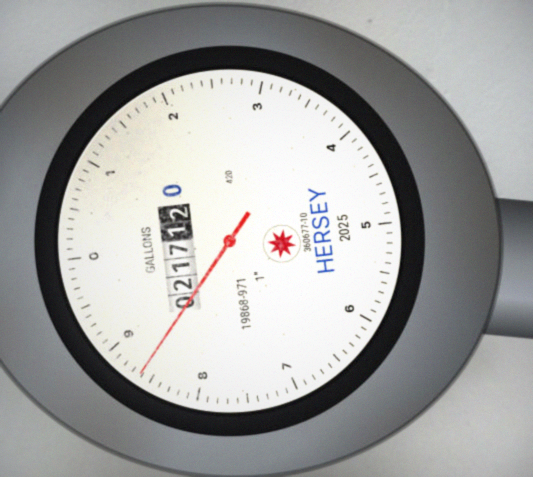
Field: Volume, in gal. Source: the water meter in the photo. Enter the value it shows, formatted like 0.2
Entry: 217118.6
